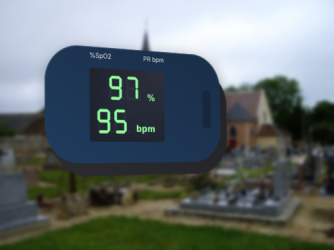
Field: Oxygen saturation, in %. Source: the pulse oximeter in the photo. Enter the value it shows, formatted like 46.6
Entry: 97
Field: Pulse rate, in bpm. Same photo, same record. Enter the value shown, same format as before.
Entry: 95
